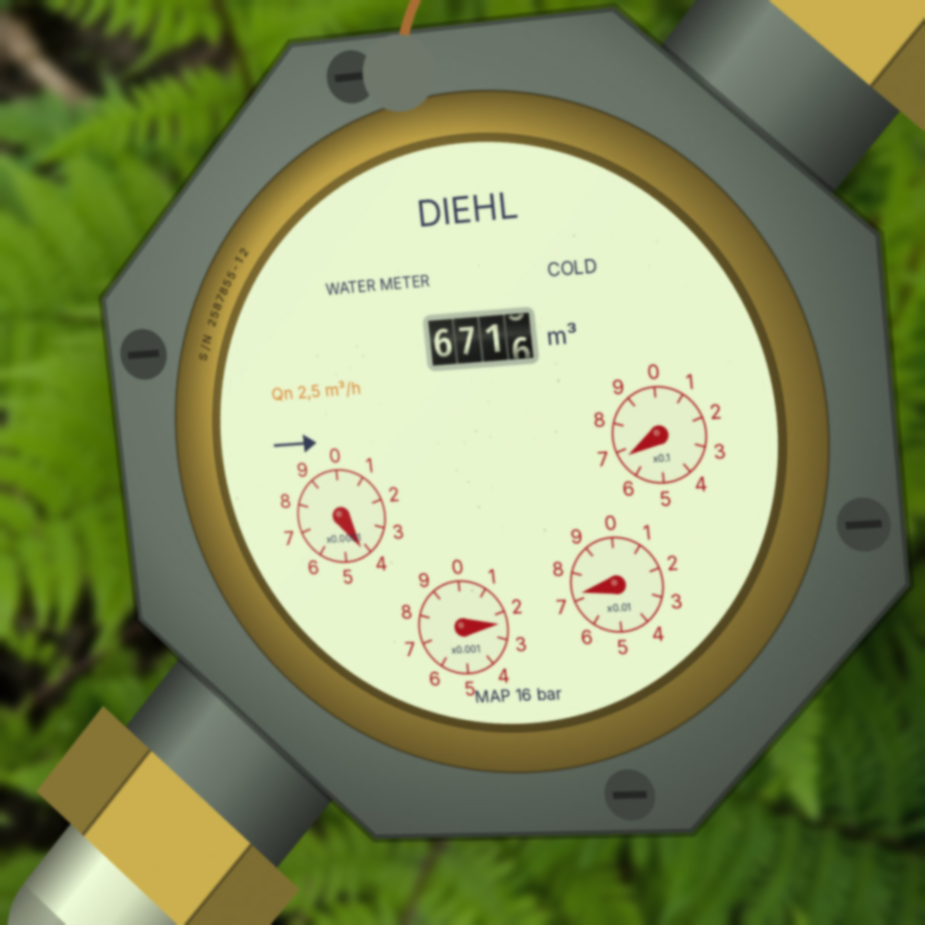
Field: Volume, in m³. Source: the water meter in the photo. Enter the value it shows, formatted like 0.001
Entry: 6715.6724
